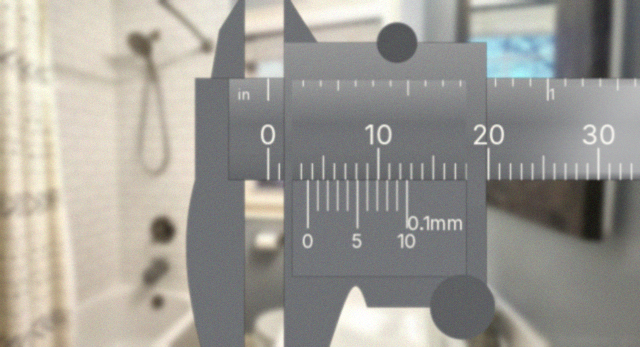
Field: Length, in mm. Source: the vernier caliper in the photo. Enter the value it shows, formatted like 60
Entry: 3.6
